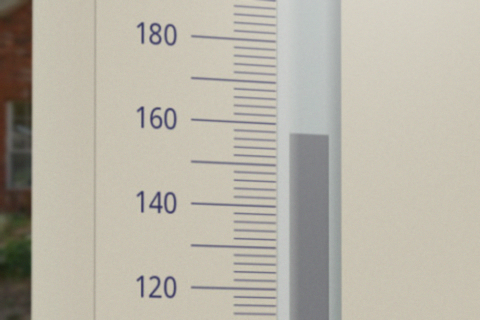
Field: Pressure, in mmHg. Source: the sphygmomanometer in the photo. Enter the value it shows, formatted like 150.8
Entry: 158
